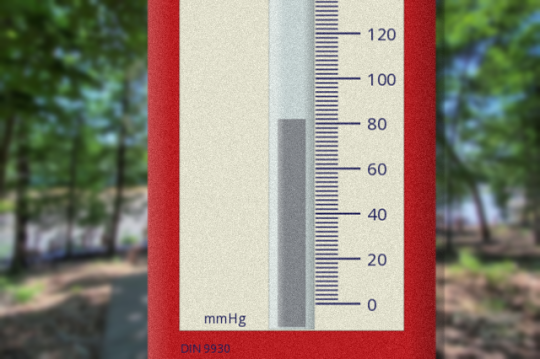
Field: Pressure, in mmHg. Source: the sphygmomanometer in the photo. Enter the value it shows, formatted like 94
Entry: 82
